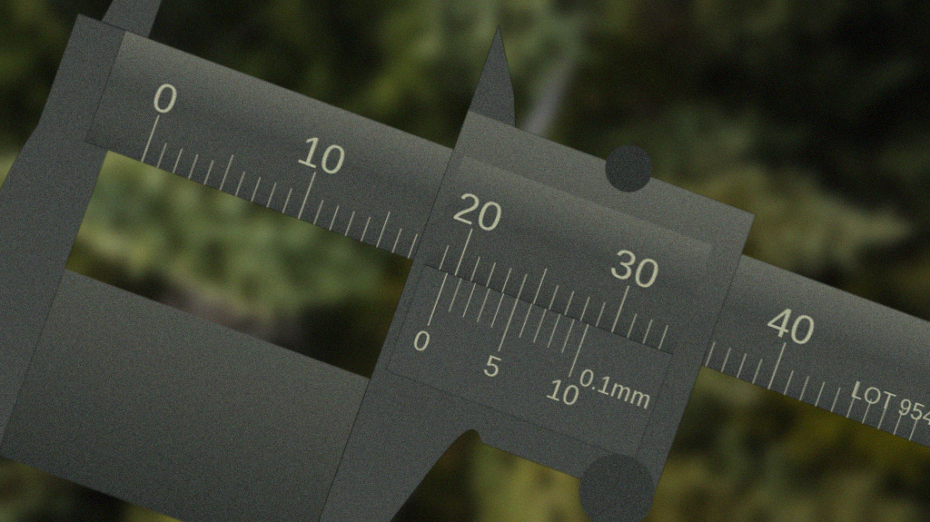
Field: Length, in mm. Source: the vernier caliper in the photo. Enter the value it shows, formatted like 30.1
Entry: 19.5
